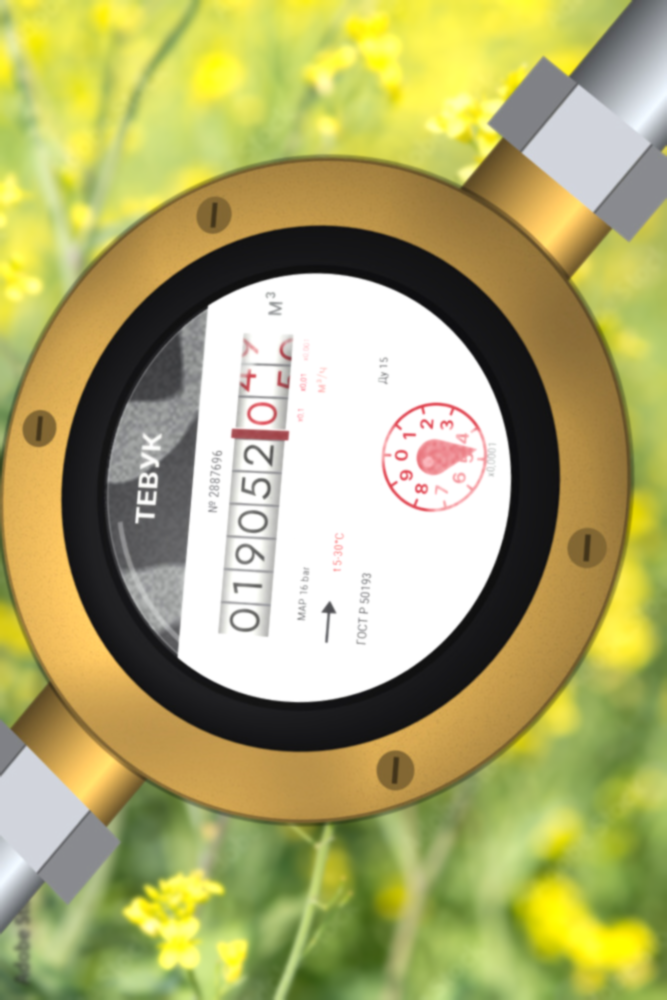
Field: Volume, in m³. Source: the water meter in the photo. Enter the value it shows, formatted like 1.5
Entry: 19052.0494
